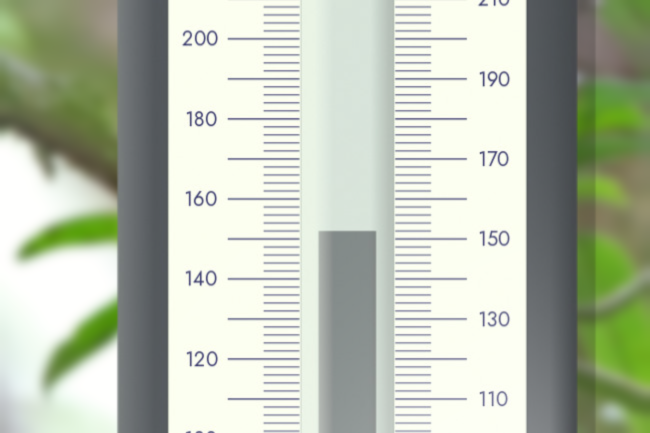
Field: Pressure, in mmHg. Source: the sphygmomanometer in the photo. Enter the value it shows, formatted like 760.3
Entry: 152
